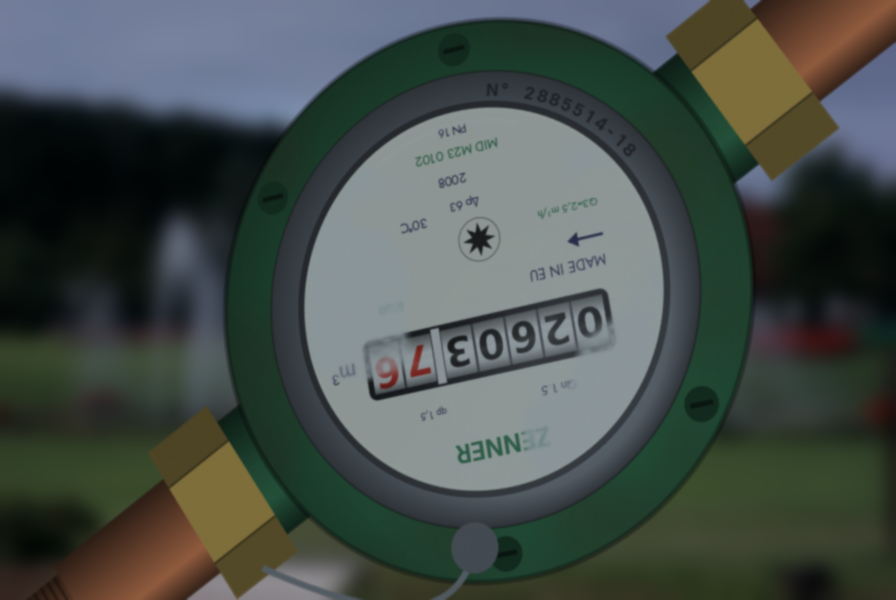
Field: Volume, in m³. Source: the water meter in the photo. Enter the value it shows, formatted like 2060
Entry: 2603.76
